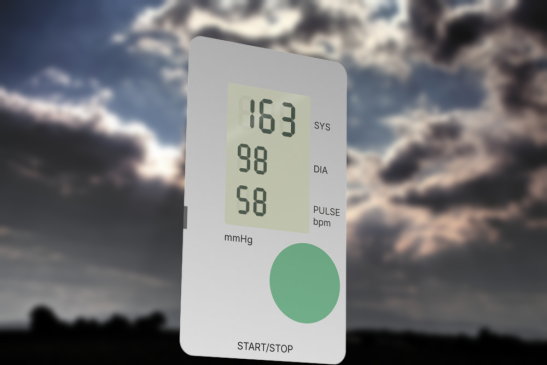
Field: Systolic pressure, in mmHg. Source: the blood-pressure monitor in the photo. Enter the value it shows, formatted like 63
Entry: 163
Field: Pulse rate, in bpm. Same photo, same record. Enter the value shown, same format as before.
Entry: 58
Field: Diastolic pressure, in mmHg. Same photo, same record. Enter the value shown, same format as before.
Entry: 98
